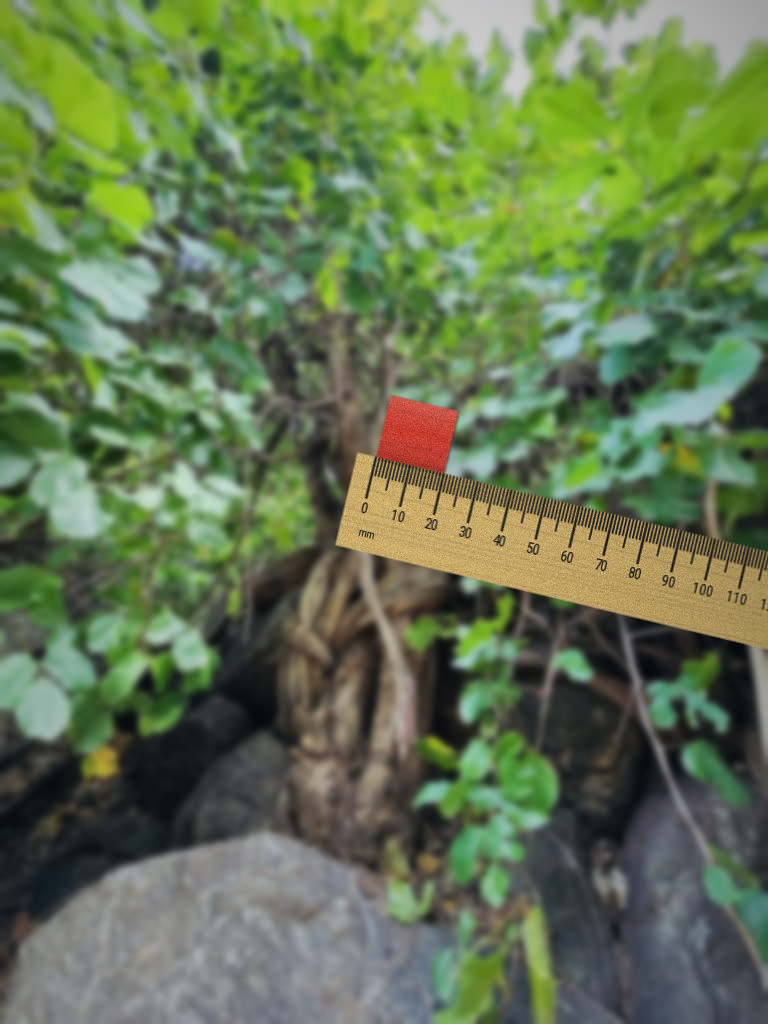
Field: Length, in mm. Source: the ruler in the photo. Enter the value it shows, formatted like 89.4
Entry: 20
